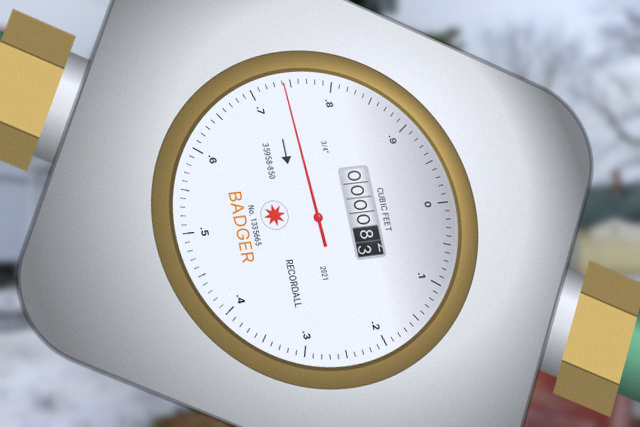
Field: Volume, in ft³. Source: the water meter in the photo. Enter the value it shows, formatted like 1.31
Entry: 82.74
